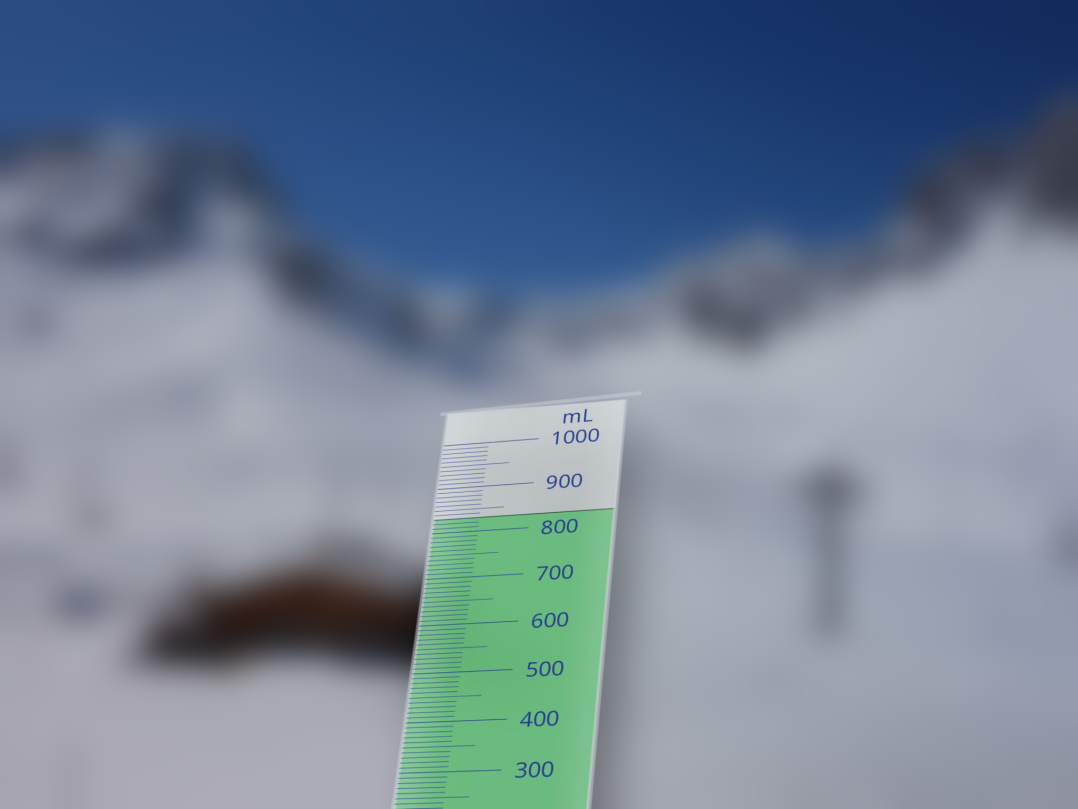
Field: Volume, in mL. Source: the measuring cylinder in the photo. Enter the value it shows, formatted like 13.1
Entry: 830
